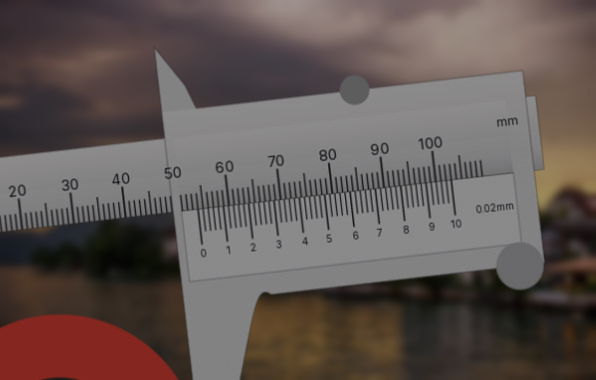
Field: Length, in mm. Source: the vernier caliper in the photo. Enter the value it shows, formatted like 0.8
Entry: 54.0
